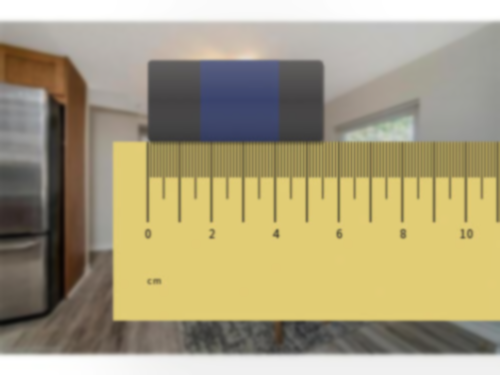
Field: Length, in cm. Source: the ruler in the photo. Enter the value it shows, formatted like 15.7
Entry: 5.5
